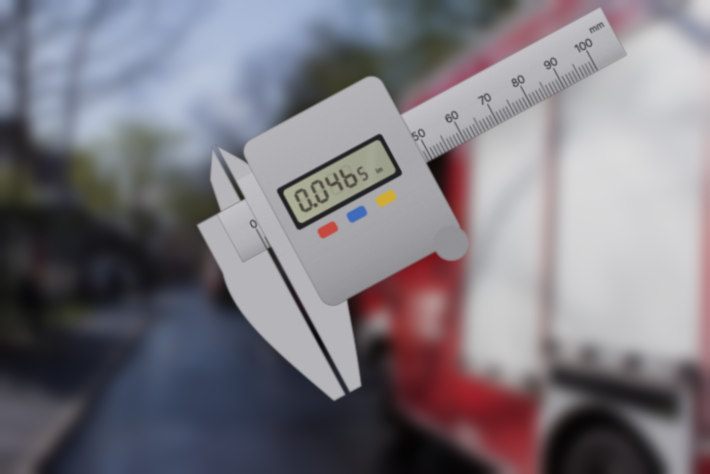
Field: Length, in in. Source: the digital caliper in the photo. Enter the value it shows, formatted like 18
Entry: 0.0465
